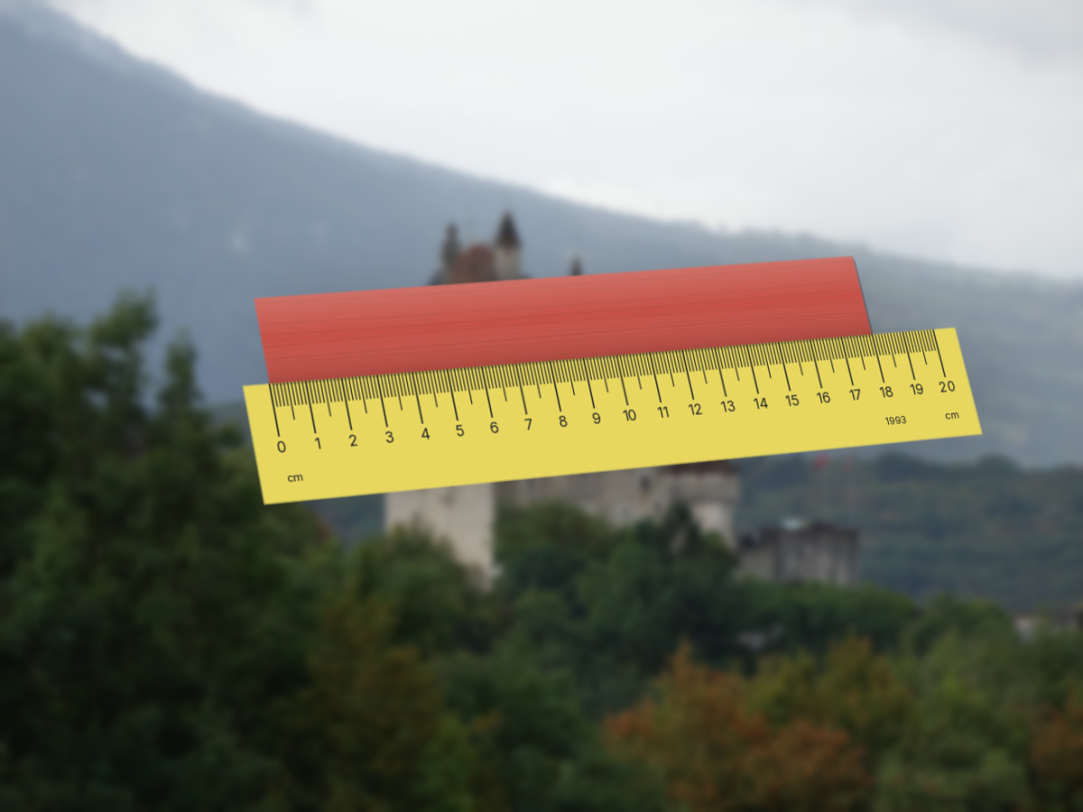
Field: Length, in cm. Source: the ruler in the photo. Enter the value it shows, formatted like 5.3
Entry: 18
